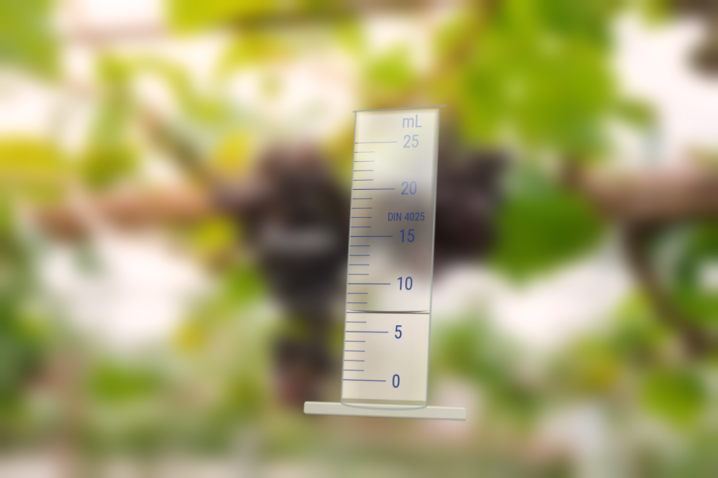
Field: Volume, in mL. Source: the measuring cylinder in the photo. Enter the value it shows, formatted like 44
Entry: 7
